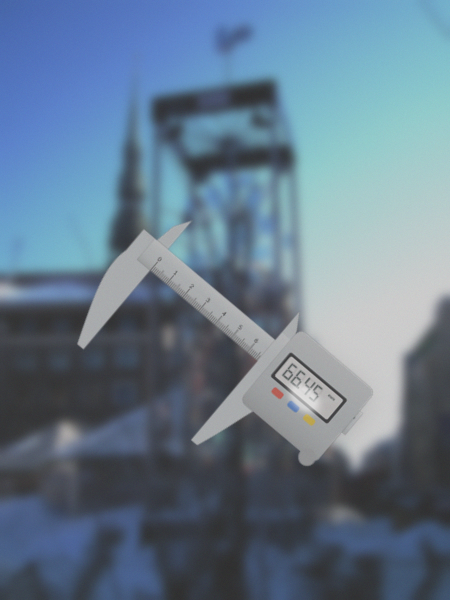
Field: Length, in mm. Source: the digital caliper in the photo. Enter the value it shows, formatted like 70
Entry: 66.45
